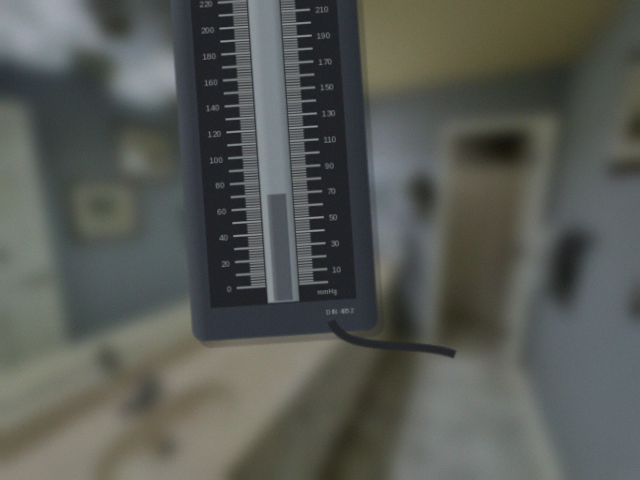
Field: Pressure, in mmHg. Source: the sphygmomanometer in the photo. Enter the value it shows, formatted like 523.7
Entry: 70
